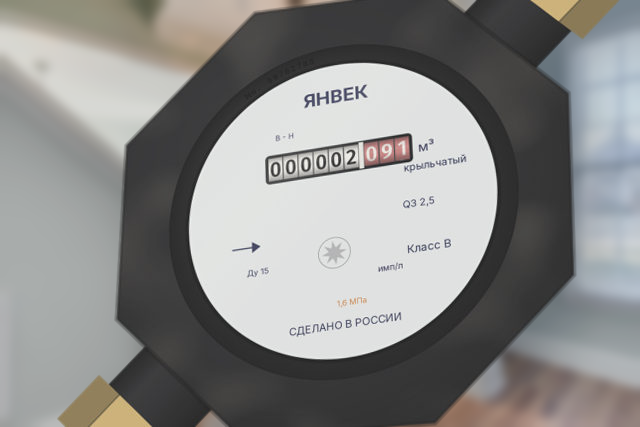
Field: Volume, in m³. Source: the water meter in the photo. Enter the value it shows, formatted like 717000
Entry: 2.091
